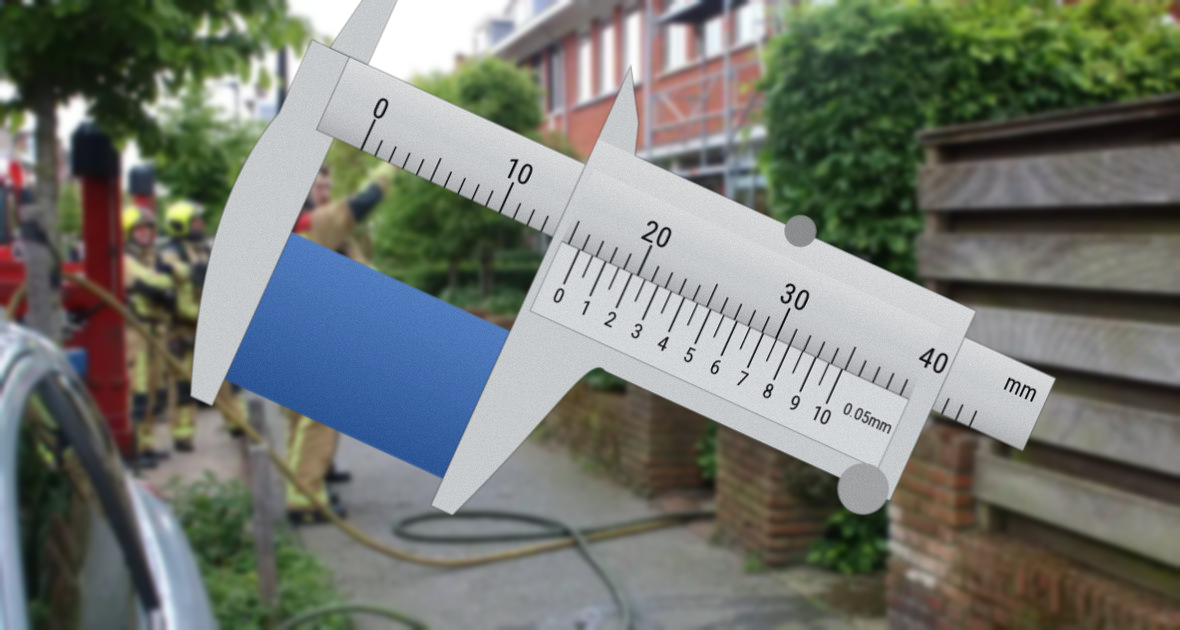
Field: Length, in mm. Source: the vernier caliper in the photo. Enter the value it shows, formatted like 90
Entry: 15.8
